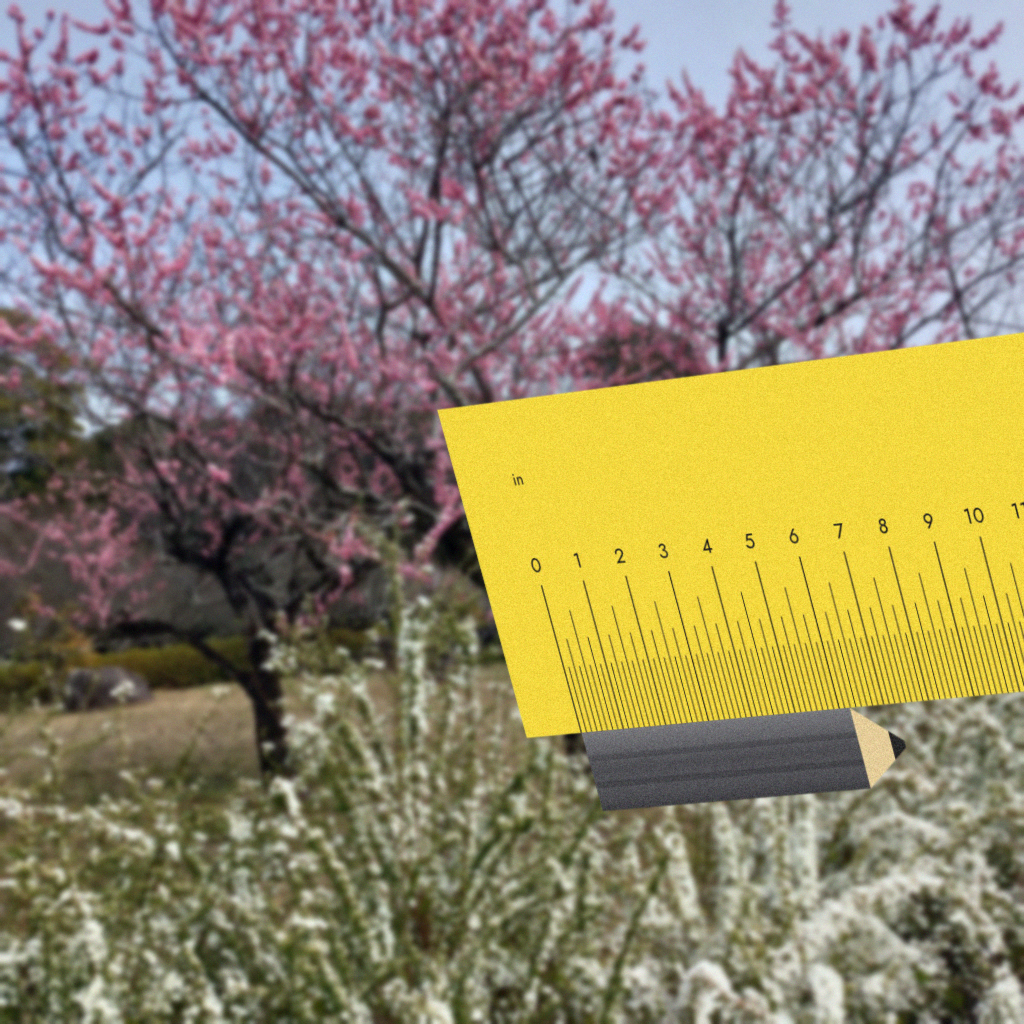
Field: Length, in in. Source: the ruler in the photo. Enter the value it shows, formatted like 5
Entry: 7.25
